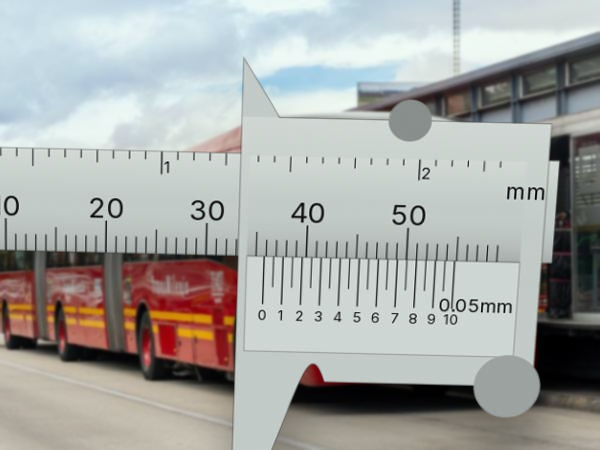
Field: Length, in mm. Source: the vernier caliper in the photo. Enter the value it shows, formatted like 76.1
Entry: 35.8
